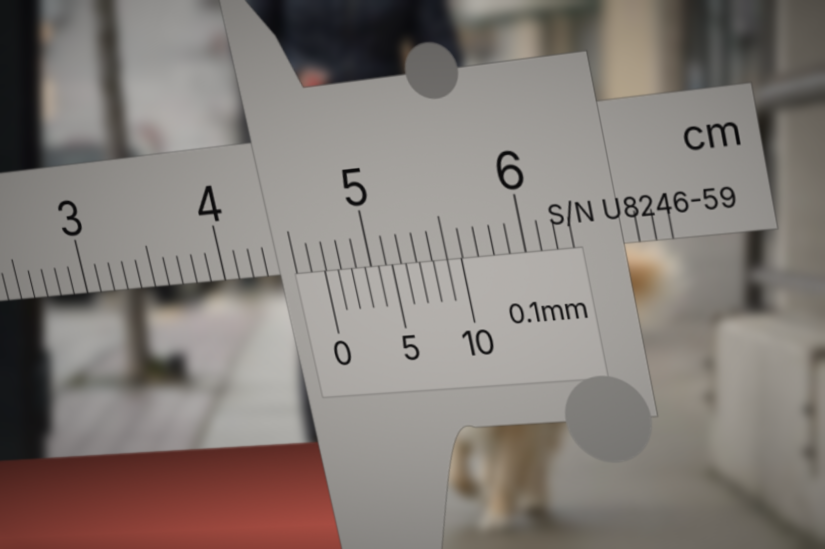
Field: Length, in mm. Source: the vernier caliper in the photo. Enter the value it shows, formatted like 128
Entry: 46.9
